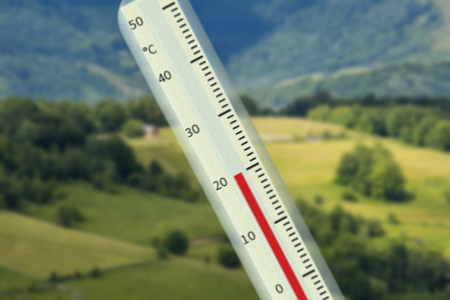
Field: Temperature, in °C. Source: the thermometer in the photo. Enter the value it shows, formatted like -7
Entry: 20
